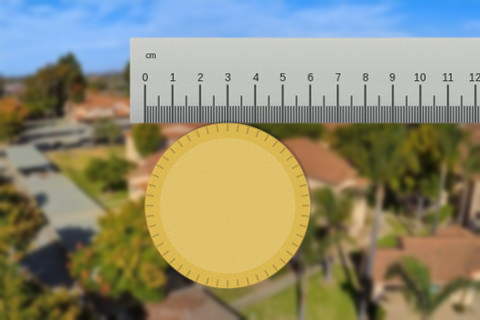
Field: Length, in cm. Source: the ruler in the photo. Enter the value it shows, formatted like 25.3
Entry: 6
